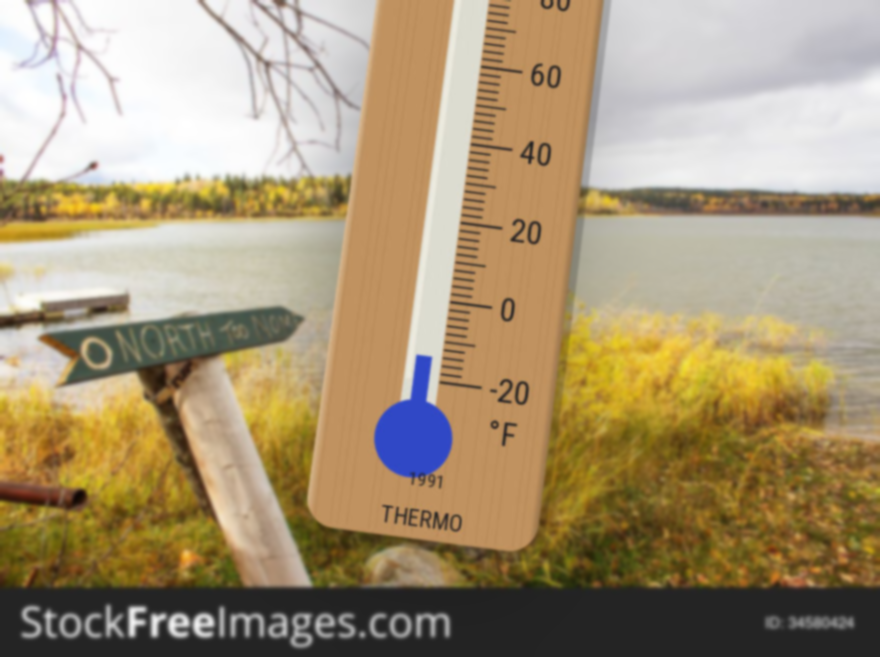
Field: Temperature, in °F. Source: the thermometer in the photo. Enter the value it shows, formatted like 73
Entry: -14
